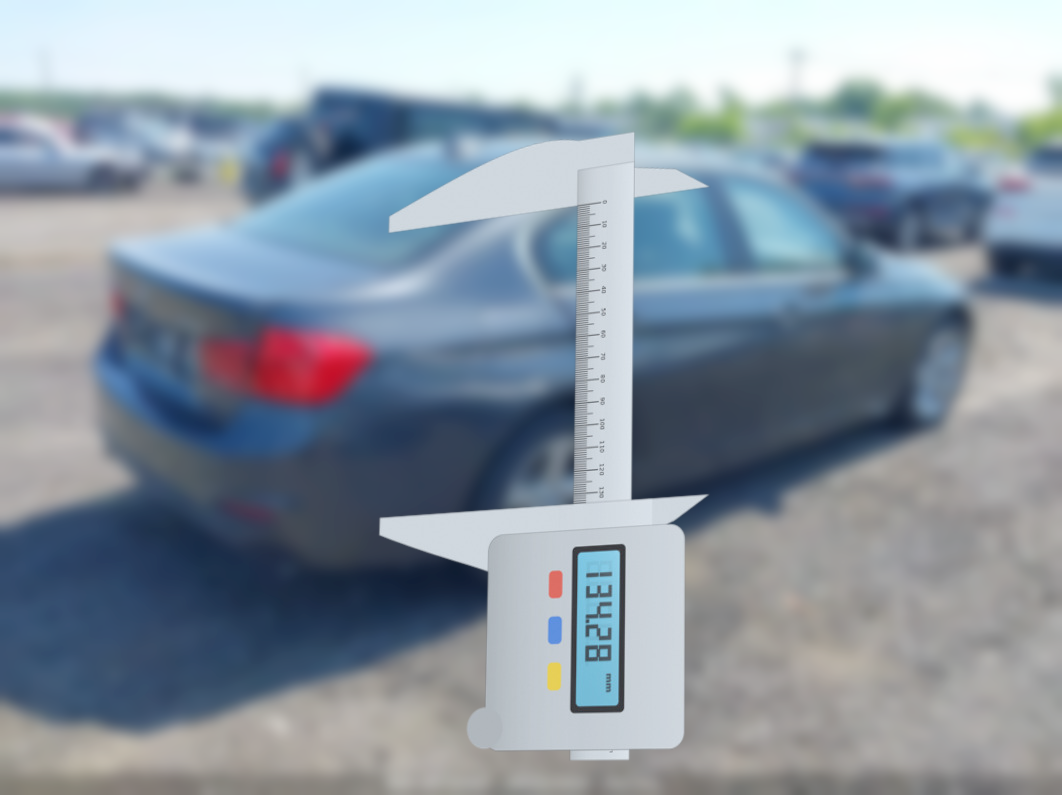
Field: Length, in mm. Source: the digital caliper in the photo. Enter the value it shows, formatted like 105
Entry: 134.28
